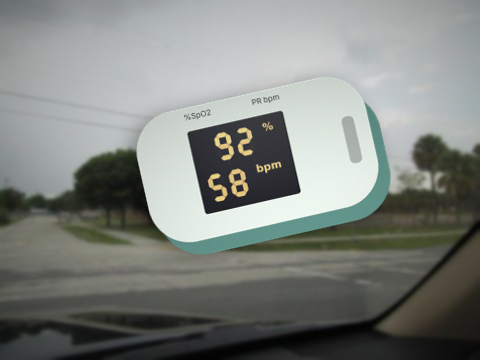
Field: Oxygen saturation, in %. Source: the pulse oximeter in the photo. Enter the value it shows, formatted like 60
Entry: 92
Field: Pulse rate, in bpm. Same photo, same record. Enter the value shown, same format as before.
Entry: 58
